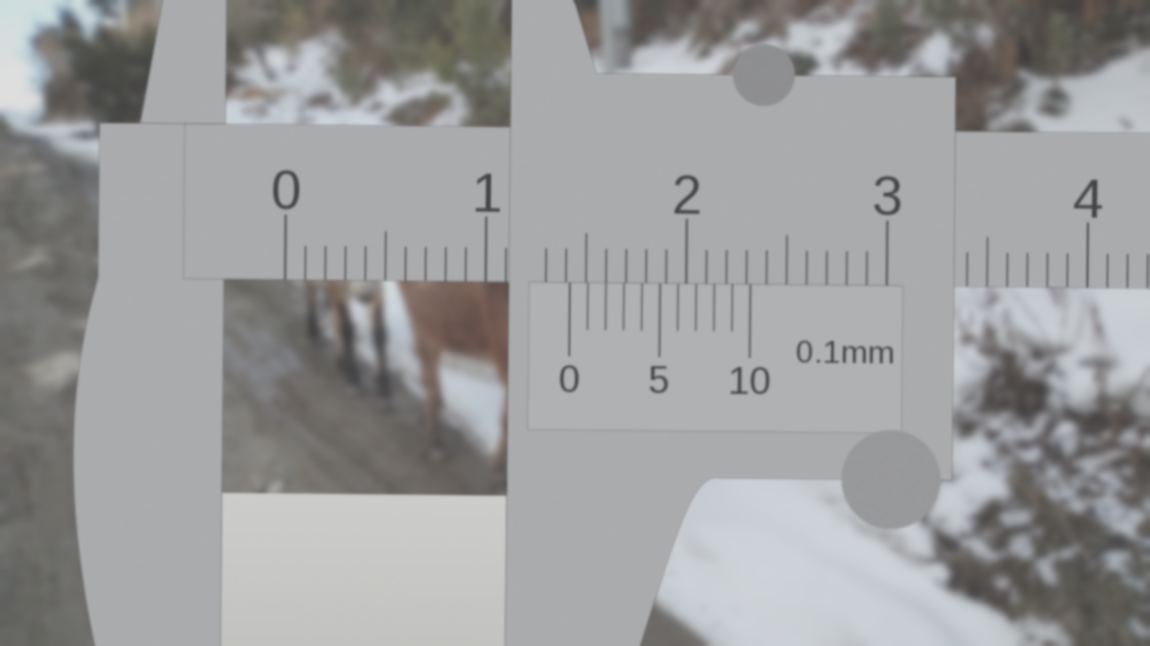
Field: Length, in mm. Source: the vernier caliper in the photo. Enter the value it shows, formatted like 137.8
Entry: 14.2
